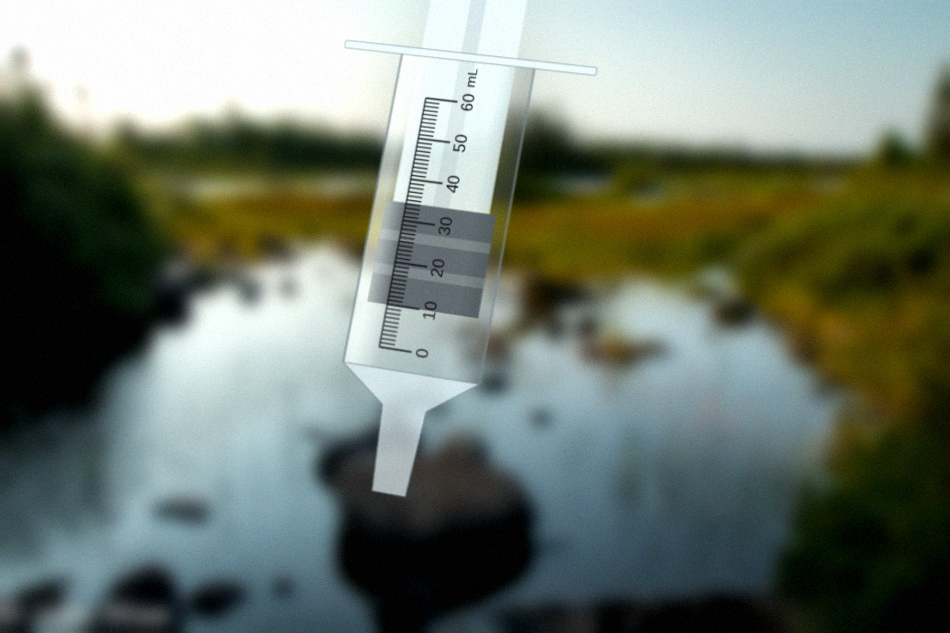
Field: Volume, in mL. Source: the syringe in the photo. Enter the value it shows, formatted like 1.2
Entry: 10
